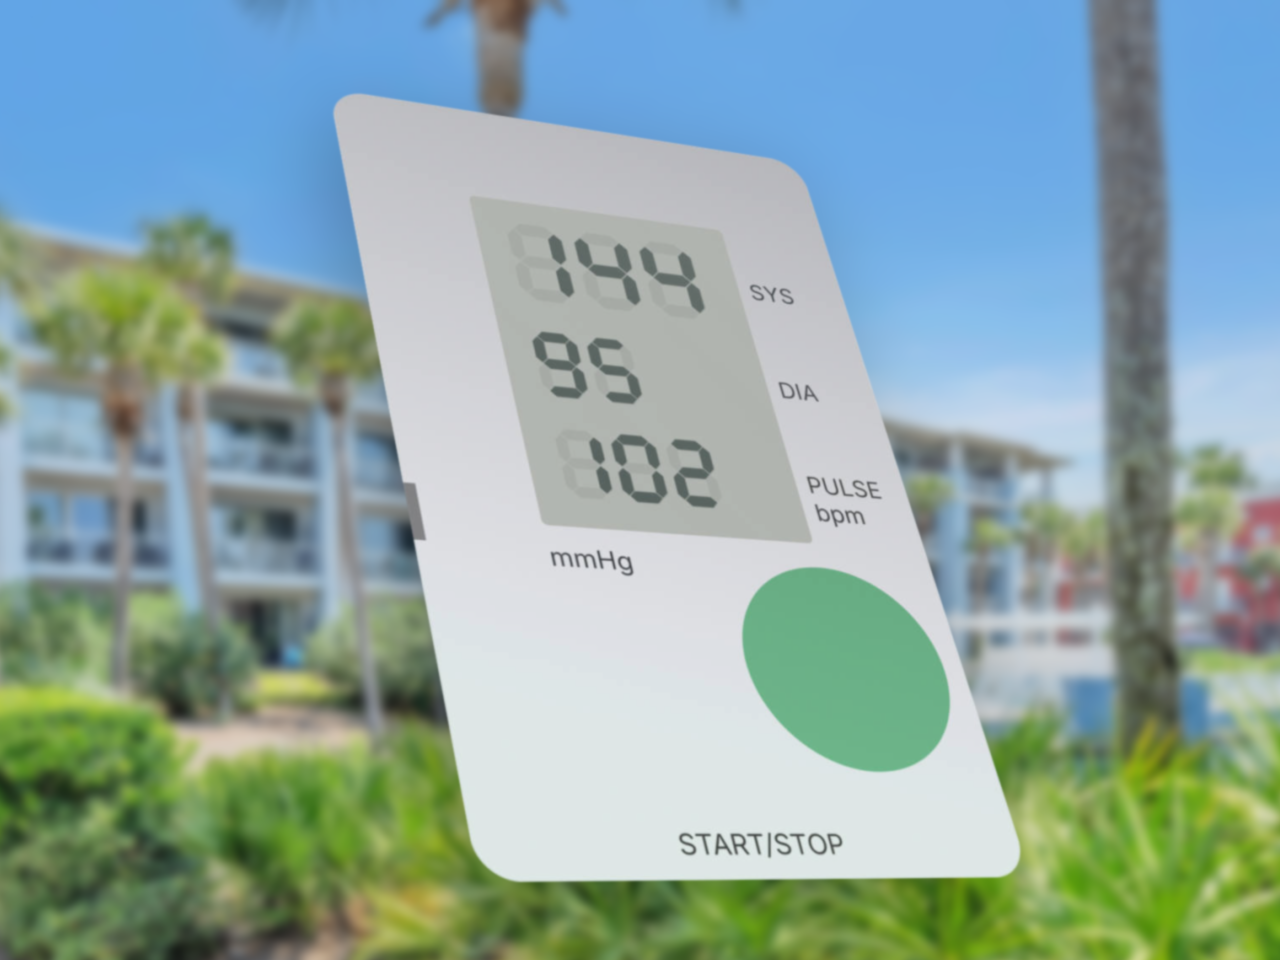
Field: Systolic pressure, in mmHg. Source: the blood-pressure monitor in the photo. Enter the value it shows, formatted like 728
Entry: 144
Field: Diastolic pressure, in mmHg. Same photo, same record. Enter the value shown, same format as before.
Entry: 95
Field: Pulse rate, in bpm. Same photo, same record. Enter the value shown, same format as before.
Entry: 102
